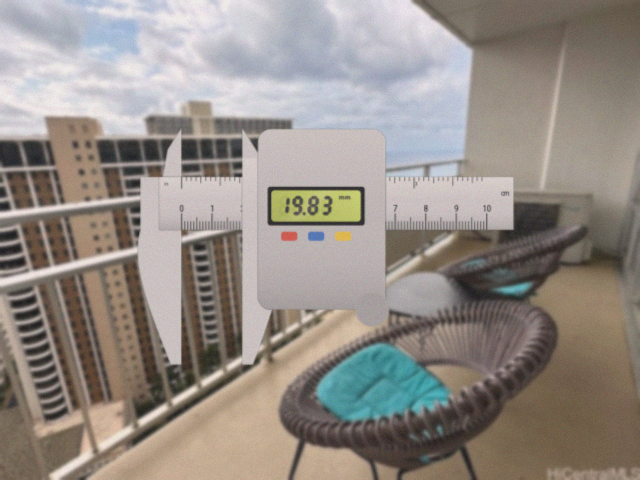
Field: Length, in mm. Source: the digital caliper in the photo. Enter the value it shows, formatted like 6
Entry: 19.83
